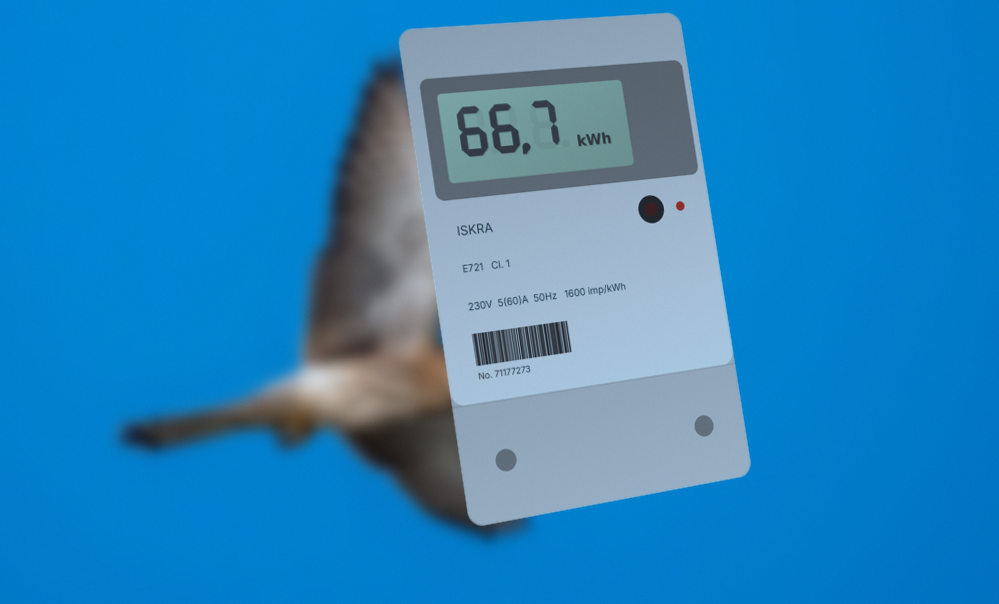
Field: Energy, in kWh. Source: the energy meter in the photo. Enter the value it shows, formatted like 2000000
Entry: 66.7
